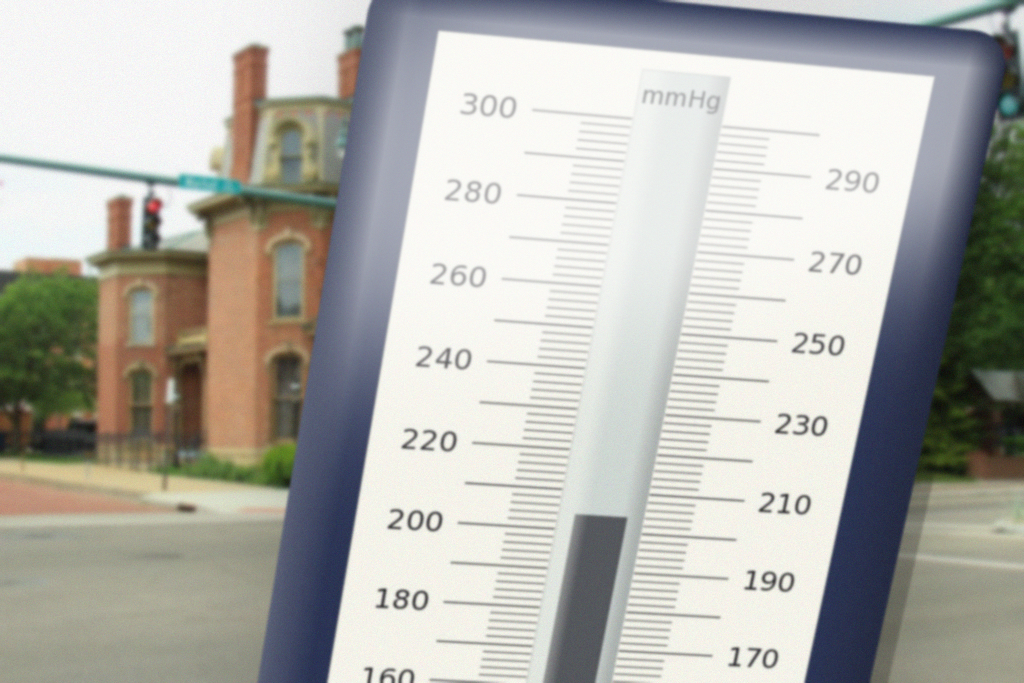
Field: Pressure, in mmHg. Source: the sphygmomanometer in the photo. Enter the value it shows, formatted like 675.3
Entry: 204
